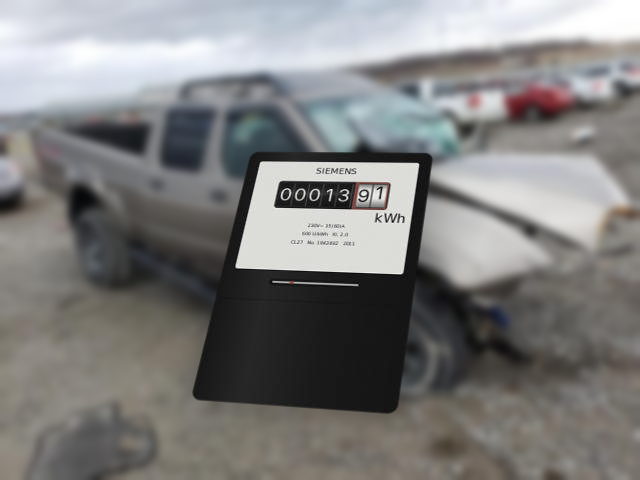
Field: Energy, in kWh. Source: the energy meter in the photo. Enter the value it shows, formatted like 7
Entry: 13.91
